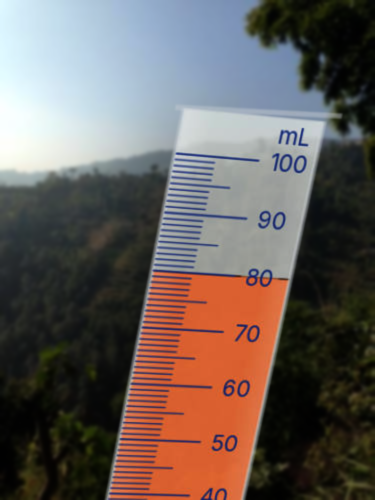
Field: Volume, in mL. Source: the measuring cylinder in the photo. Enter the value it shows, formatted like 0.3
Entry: 80
